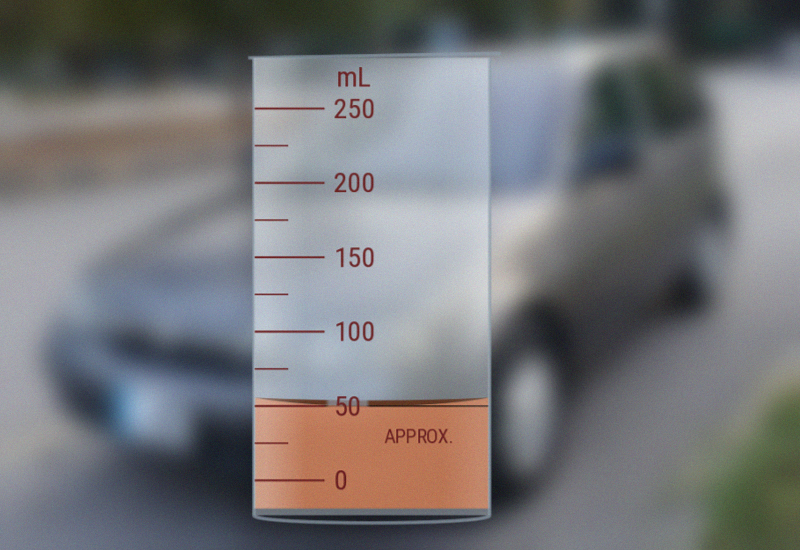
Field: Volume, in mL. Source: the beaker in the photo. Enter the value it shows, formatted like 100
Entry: 50
